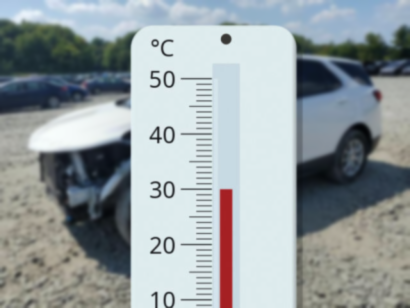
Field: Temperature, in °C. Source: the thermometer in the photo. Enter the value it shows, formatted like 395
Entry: 30
